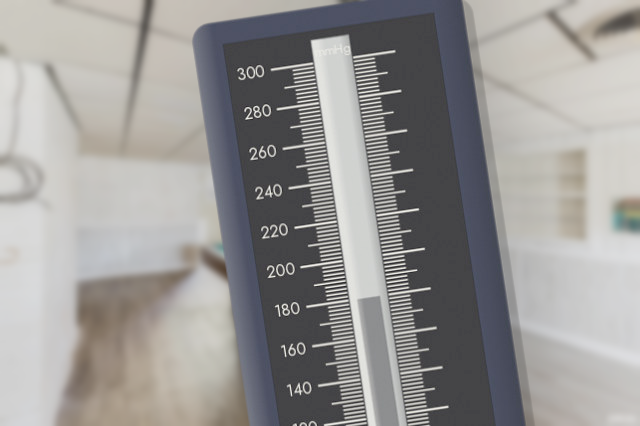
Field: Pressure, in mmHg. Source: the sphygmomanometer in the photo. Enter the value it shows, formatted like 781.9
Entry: 180
